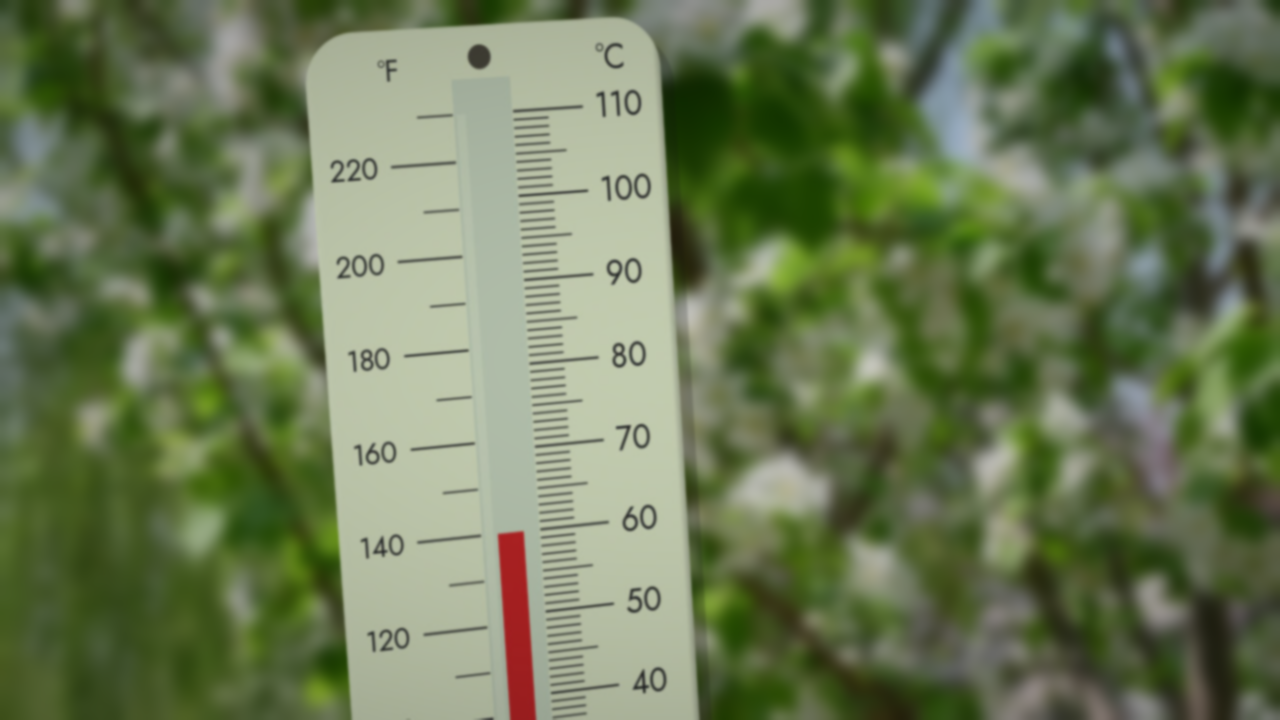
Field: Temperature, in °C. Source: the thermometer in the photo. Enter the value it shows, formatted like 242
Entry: 60
